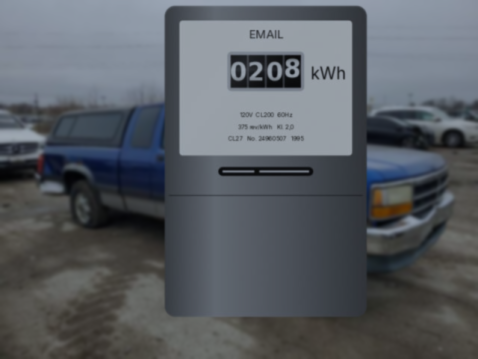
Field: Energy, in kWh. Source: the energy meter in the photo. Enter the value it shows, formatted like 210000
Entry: 208
